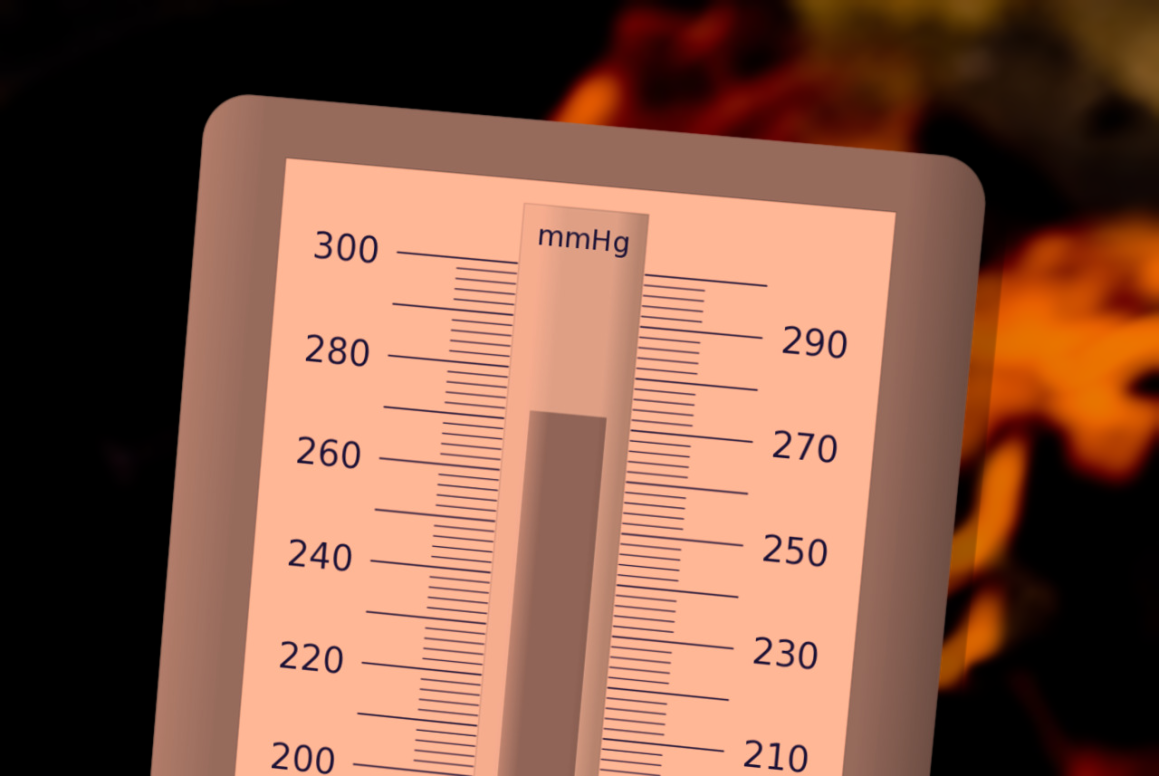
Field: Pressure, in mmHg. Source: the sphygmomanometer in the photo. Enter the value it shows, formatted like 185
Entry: 272
